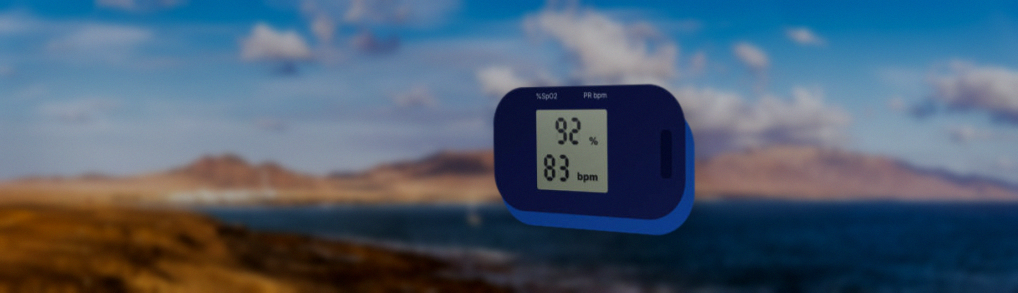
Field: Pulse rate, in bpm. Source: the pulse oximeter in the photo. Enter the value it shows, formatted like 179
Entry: 83
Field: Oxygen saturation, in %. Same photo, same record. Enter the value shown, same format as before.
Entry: 92
